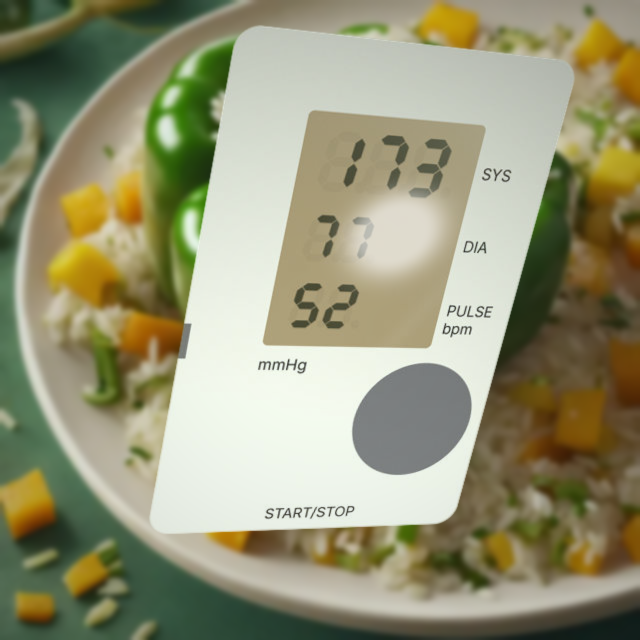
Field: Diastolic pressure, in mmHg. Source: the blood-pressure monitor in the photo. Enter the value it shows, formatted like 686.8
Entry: 77
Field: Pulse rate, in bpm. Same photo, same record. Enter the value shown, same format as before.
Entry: 52
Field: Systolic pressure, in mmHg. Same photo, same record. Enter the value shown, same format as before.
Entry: 173
